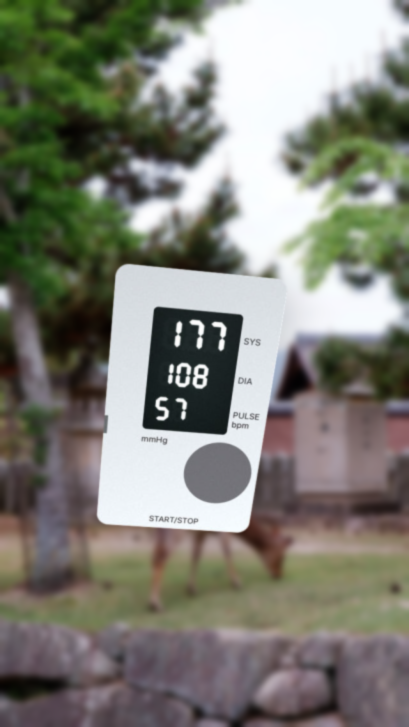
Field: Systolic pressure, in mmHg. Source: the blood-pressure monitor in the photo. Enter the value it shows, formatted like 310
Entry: 177
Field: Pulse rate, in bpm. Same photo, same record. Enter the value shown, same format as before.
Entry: 57
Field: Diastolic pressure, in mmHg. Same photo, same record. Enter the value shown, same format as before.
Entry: 108
